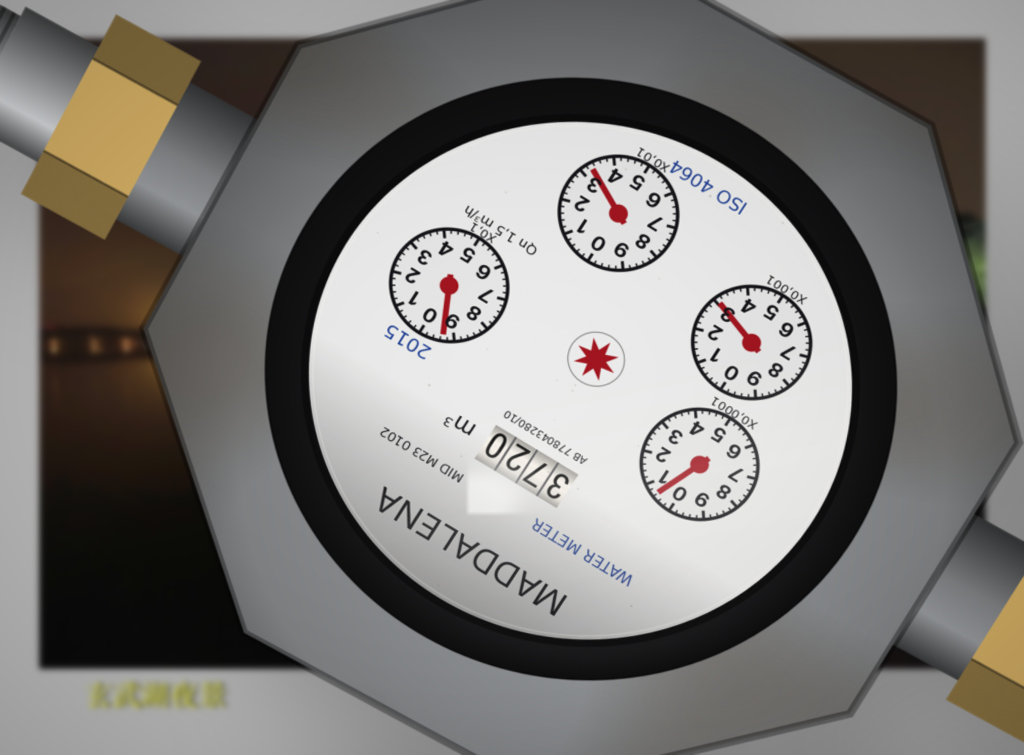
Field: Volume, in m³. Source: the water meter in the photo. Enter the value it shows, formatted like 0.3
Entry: 3719.9330
